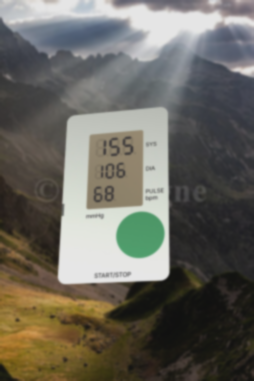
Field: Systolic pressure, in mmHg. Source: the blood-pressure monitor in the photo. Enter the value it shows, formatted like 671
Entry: 155
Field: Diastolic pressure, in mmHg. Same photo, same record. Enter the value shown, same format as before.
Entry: 106
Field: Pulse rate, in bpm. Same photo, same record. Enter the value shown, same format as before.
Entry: 68
